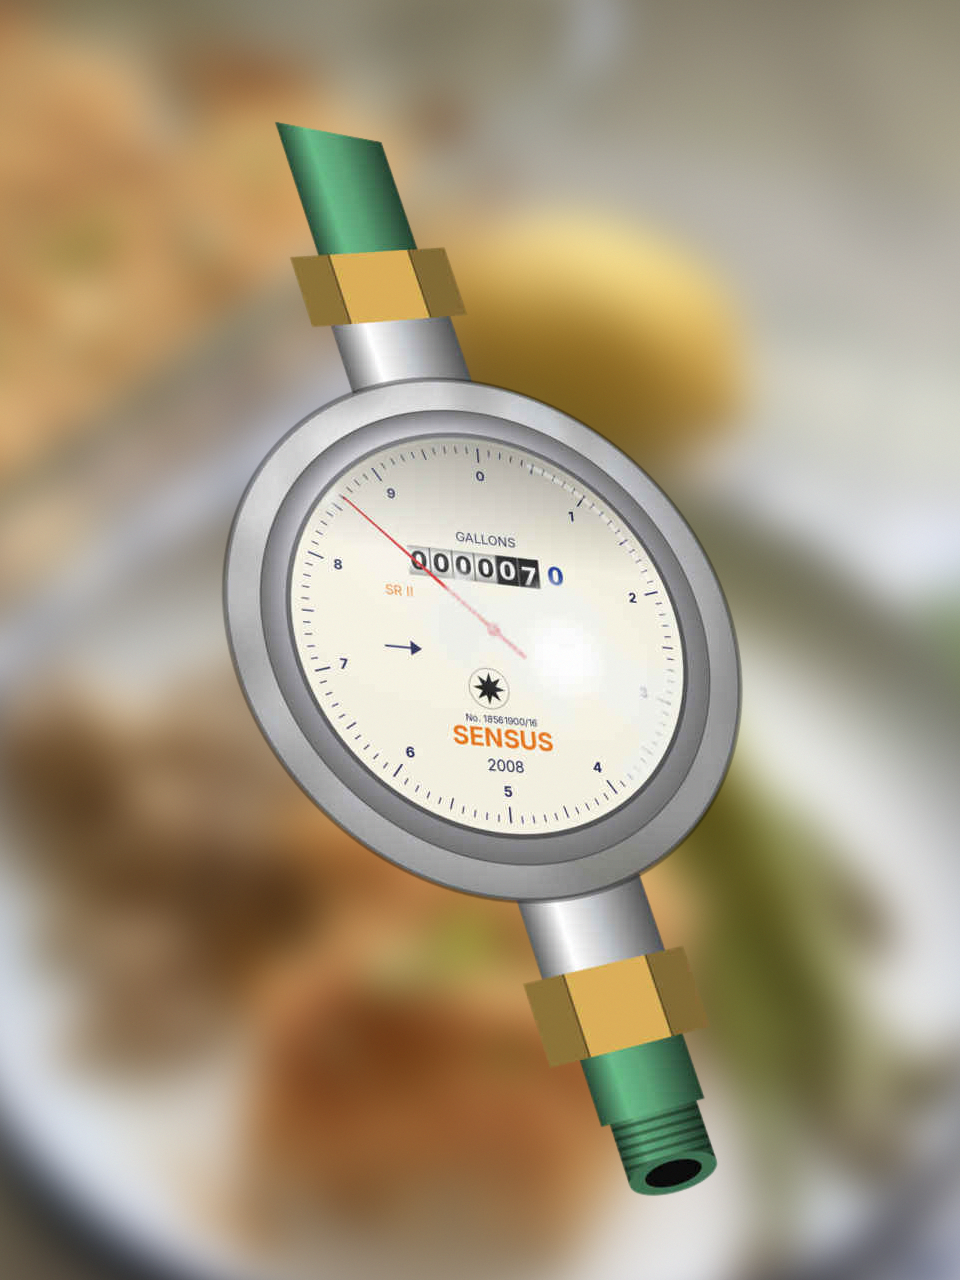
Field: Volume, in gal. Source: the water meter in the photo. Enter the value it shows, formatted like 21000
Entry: 68.6
